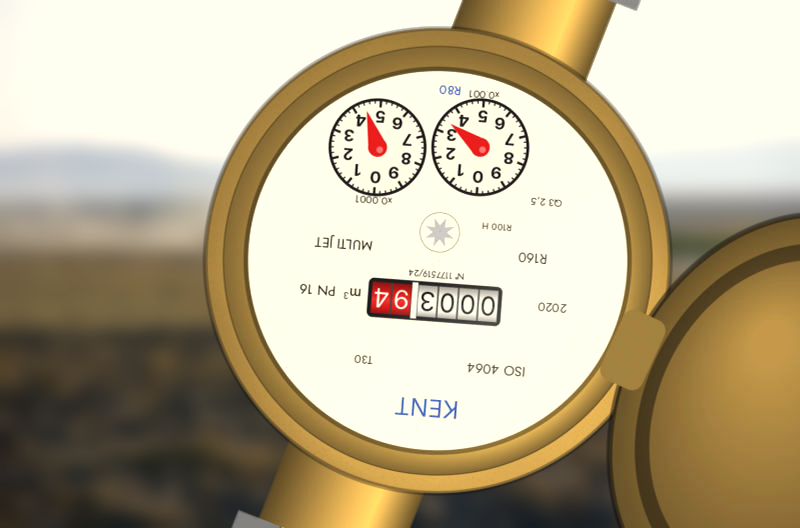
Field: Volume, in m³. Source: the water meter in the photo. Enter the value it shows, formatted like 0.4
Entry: 3.9434
